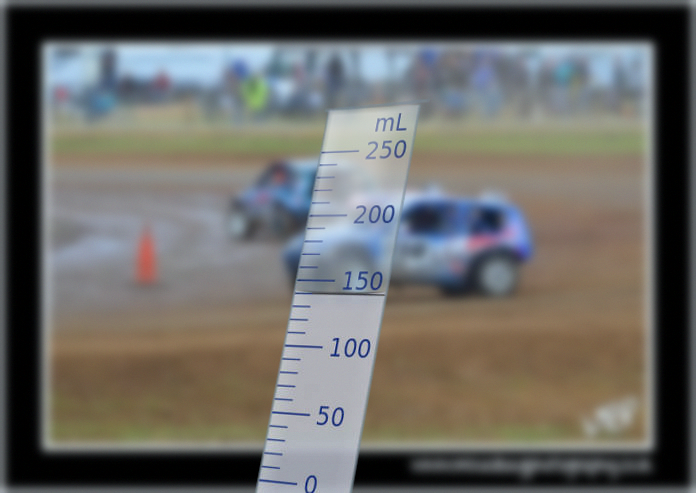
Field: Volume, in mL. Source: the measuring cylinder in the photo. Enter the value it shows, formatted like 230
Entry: 140
